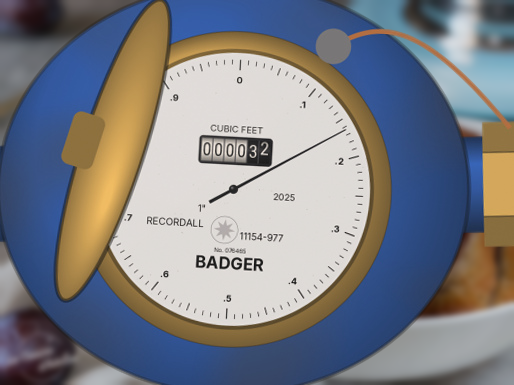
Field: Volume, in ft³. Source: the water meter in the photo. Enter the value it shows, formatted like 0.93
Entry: 32.16
